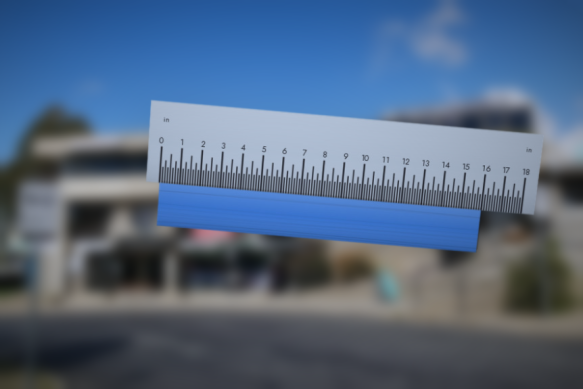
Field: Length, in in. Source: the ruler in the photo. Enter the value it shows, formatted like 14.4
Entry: 16
